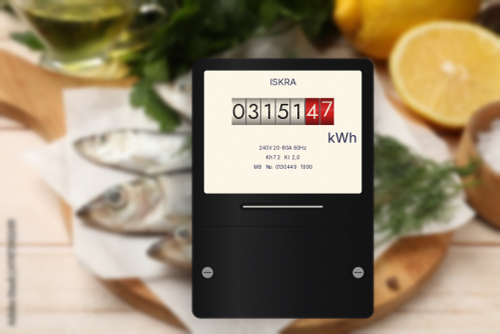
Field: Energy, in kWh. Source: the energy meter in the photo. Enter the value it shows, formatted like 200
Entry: 3151.47
